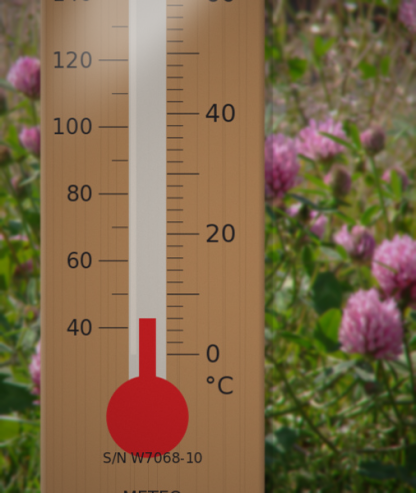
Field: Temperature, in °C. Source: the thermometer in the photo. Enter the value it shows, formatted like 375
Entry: 6
